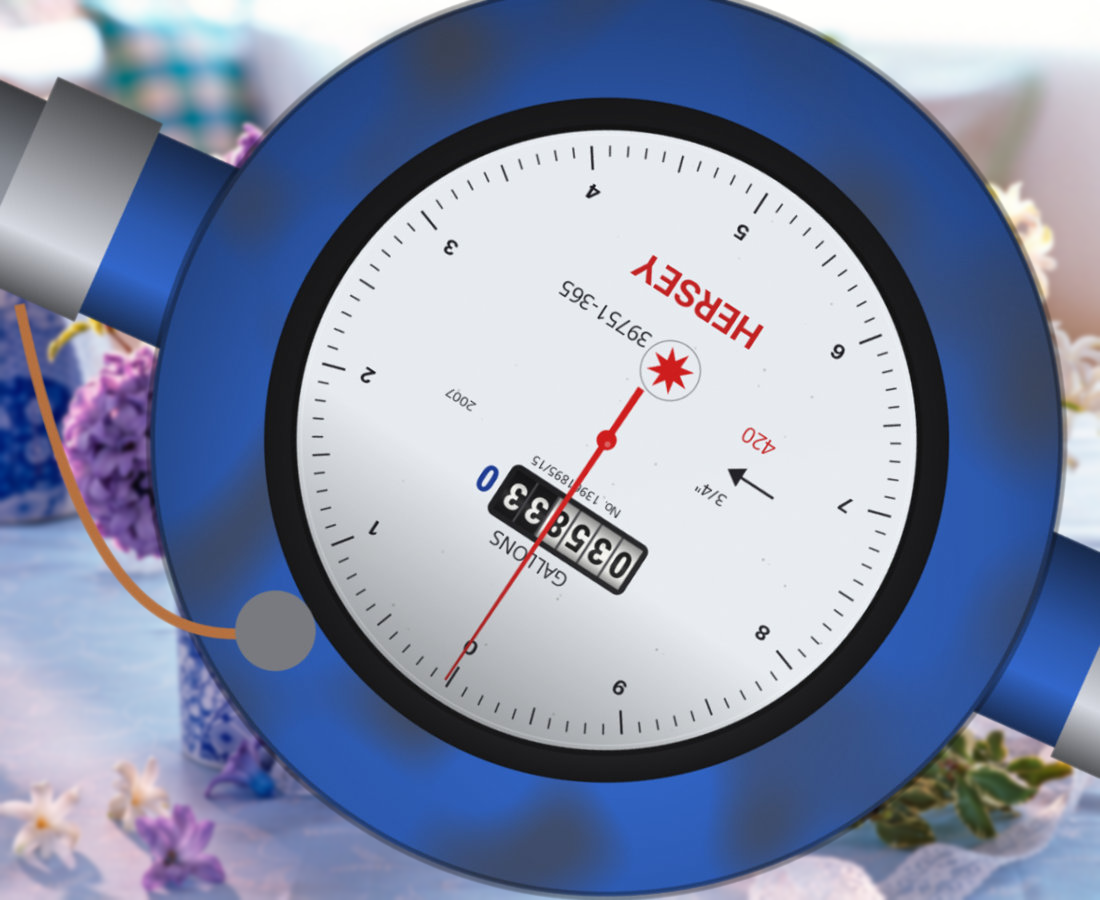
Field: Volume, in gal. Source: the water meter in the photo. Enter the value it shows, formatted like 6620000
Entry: 358330.0
